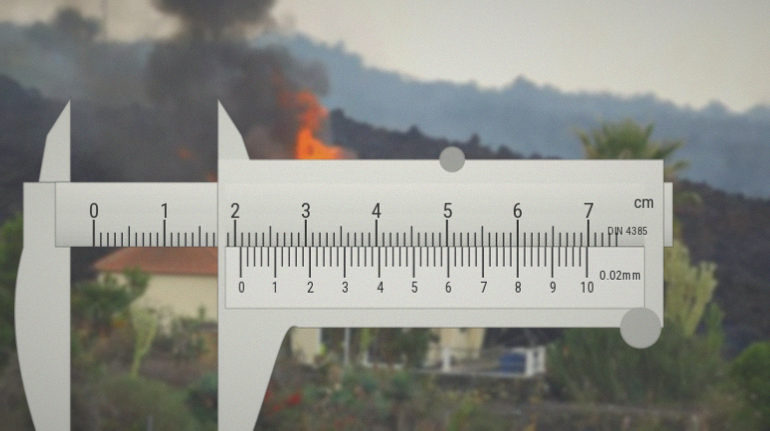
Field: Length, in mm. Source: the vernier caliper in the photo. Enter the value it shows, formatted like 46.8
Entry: 20.8
